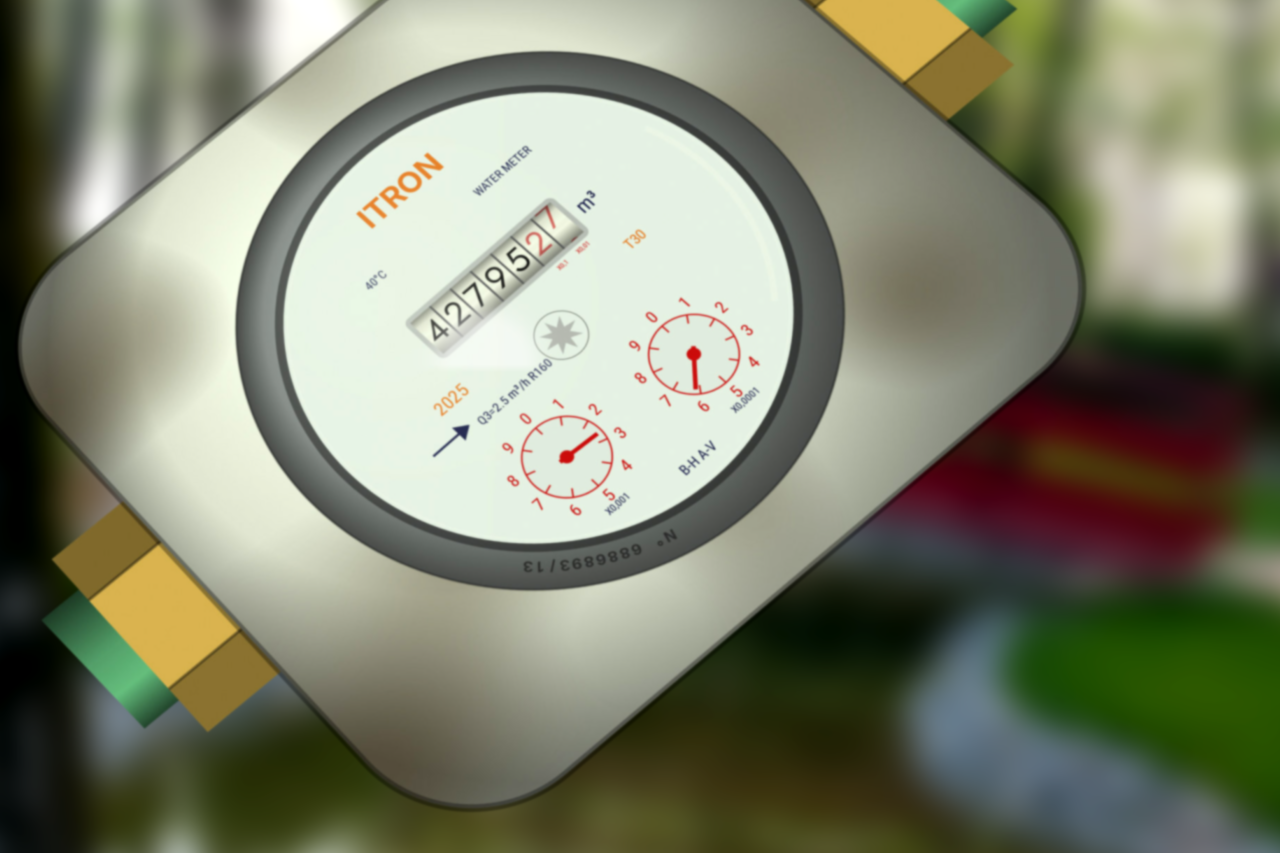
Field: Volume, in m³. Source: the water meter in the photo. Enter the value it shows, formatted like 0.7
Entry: 42795.2726
